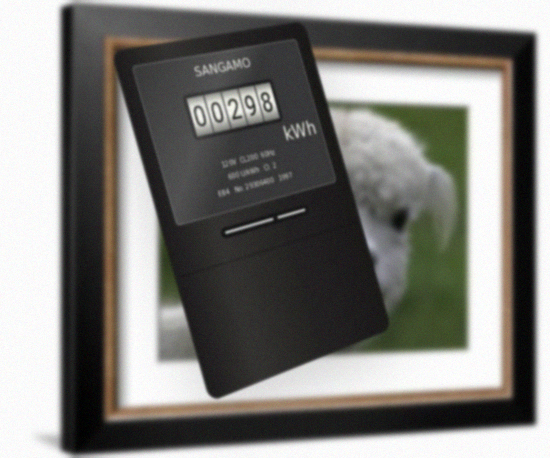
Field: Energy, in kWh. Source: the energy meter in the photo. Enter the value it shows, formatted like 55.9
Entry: 298
